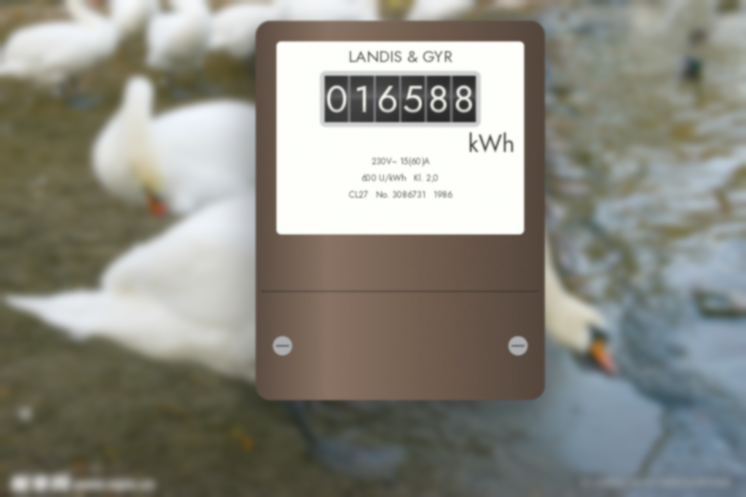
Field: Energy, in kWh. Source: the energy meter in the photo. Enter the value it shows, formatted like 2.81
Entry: 16588
